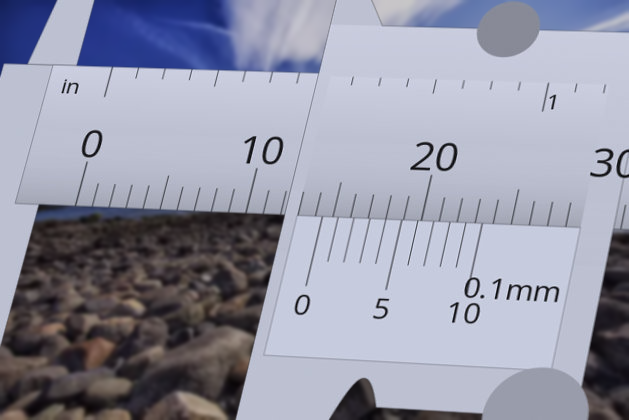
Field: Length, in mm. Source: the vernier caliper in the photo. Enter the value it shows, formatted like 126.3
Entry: 14.4
